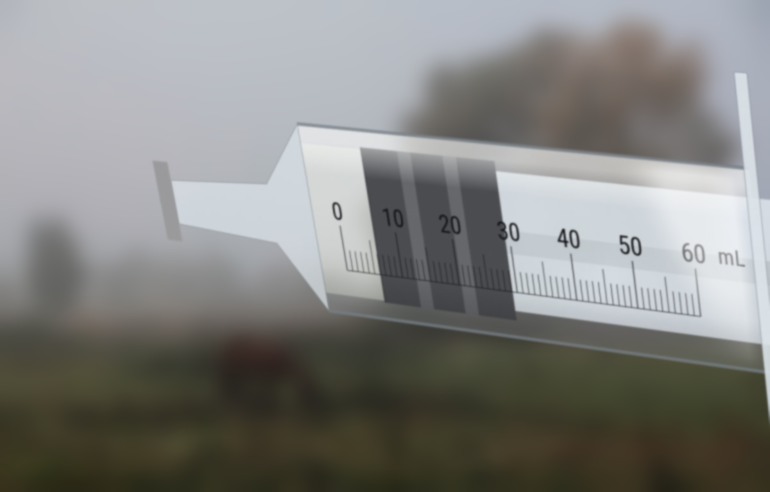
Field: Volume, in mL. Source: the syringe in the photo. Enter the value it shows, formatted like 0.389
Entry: 6
